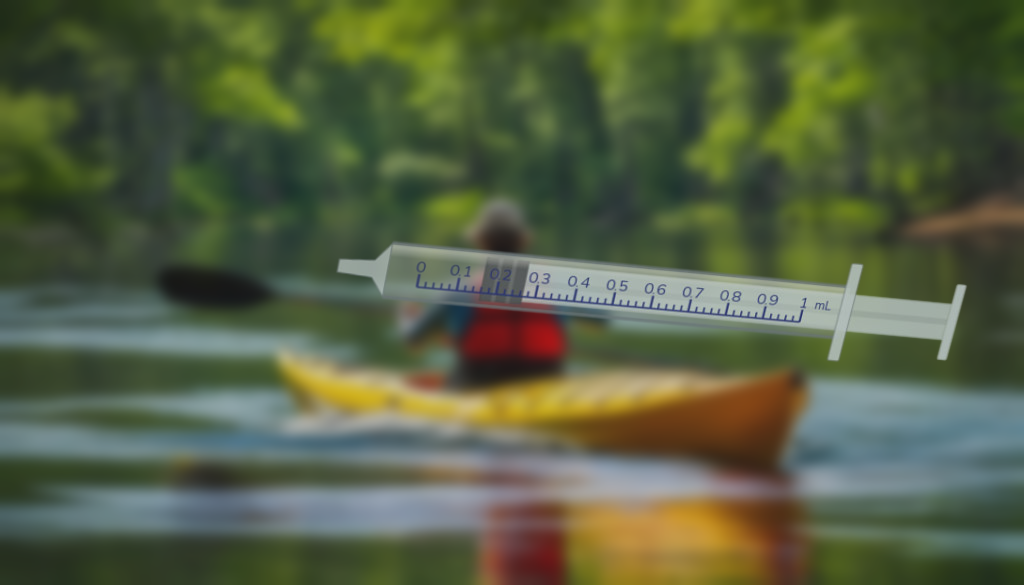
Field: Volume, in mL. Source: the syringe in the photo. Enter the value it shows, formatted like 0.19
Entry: 0.16
